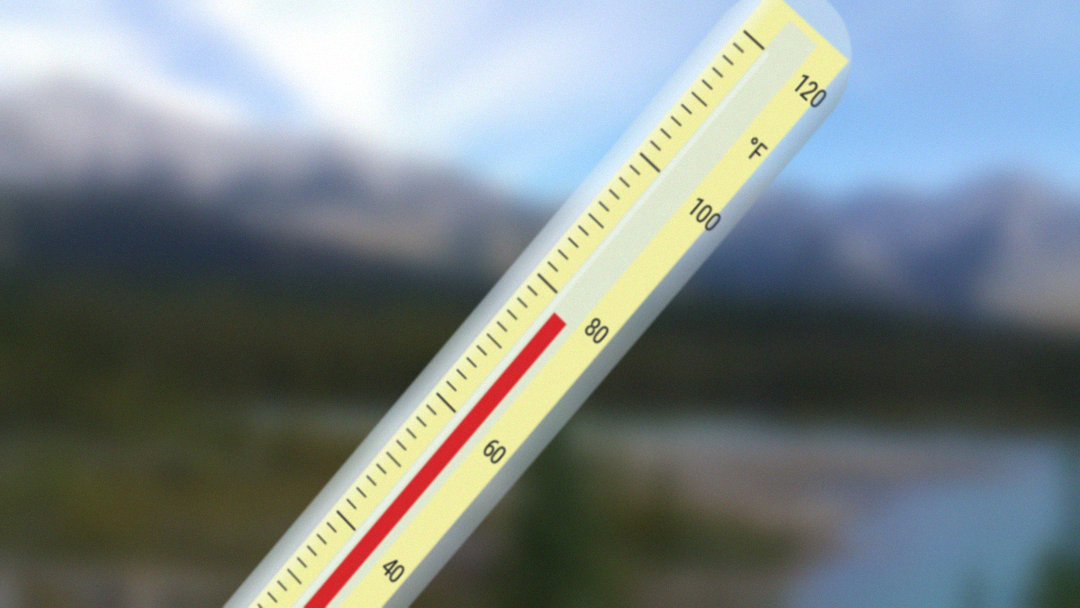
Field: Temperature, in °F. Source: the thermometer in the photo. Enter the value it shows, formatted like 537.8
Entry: 78
